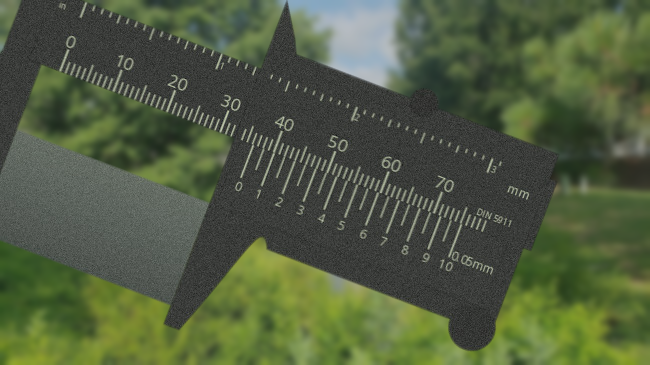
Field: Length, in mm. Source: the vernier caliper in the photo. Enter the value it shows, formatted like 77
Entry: 36.2
